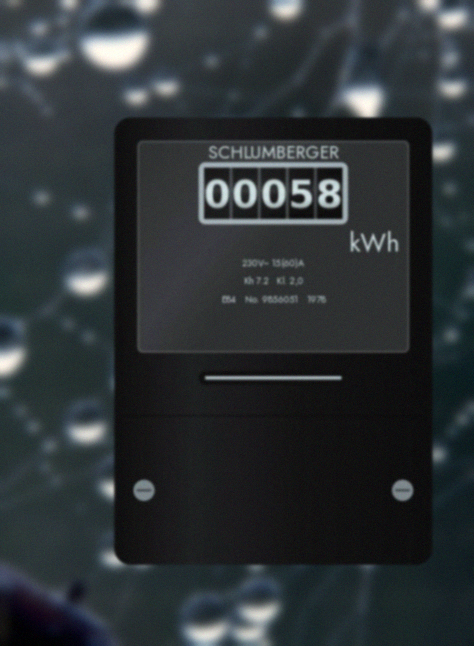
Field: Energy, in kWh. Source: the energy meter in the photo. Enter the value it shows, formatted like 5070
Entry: 58
